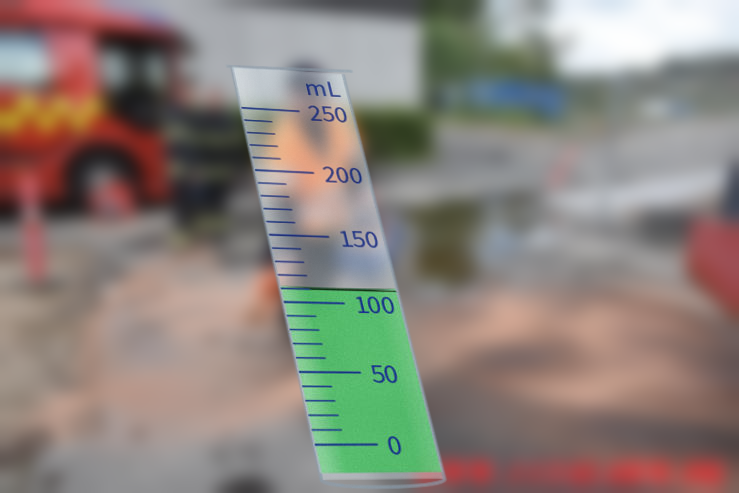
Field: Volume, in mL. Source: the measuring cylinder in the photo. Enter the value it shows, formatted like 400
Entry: 110
